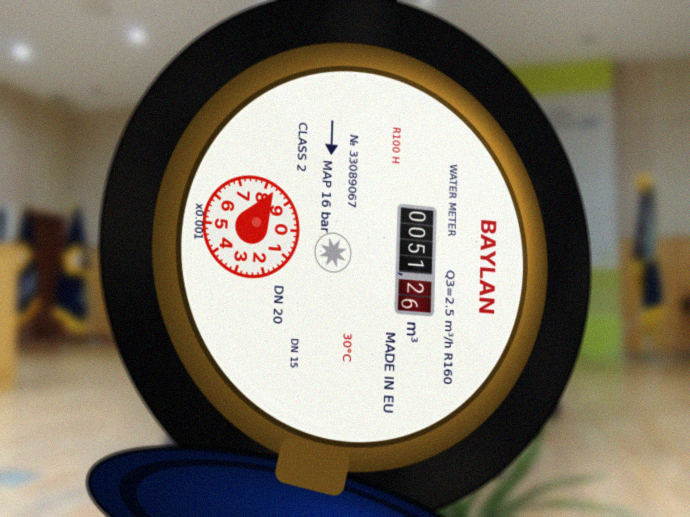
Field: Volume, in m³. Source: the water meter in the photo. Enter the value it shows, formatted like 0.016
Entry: 51.258
